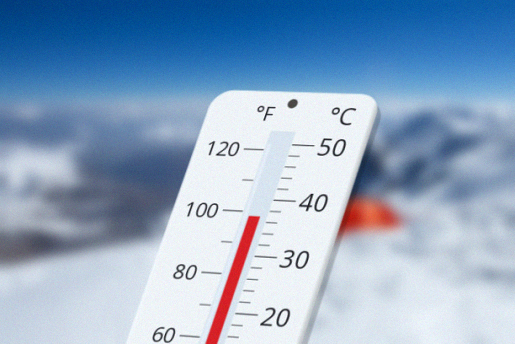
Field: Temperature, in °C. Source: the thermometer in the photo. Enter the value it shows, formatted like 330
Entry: 37
